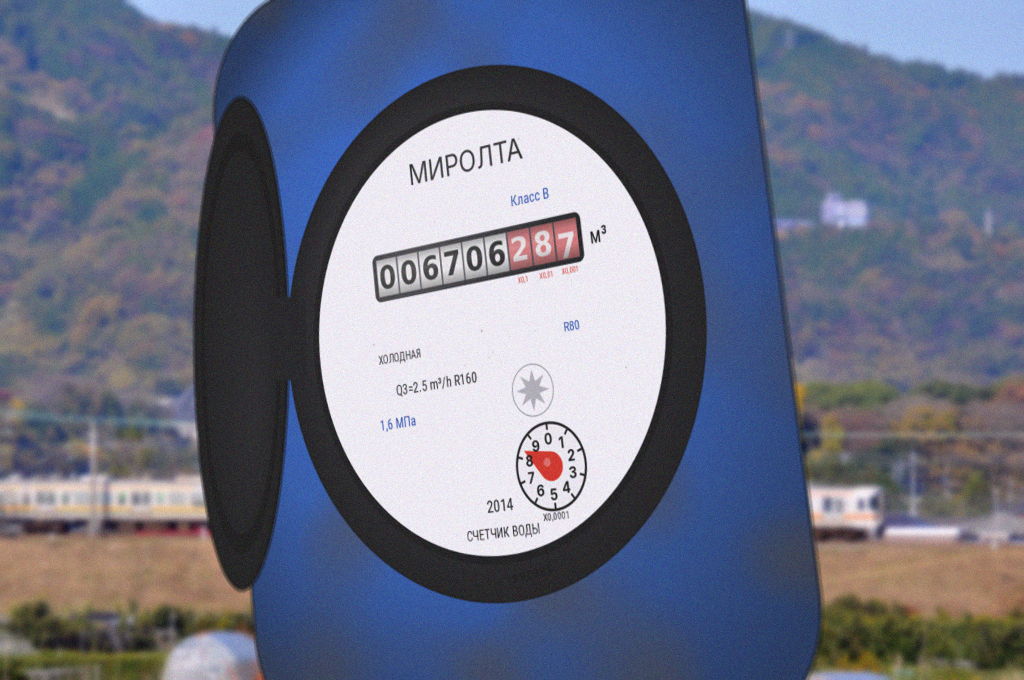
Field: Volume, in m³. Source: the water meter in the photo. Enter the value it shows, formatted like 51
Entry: 6706.2868
